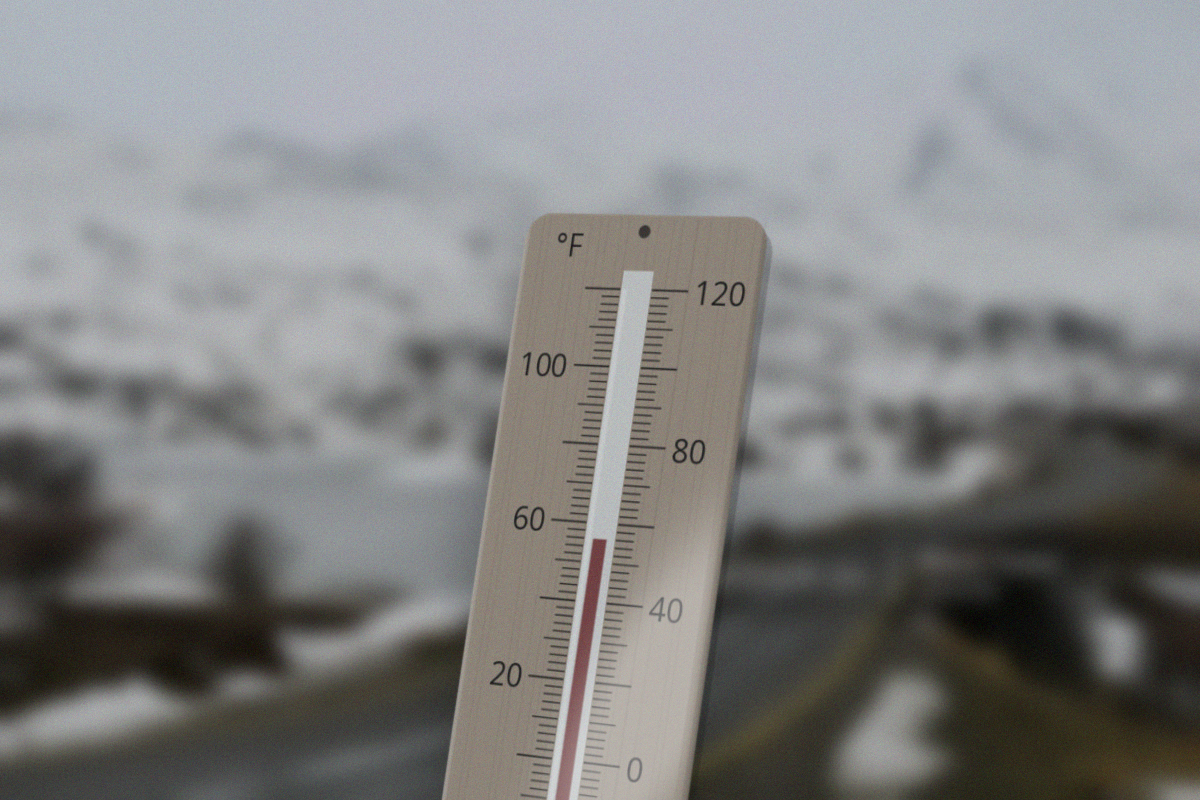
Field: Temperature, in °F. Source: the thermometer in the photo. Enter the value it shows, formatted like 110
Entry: 56
